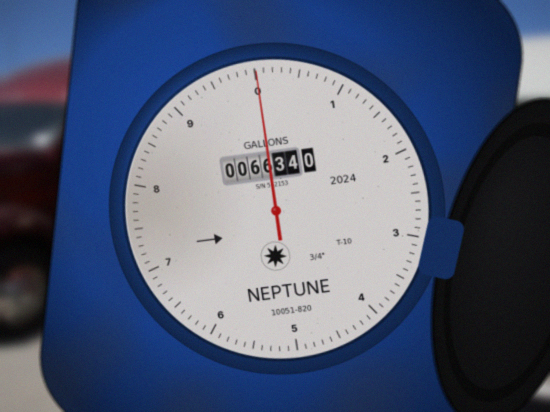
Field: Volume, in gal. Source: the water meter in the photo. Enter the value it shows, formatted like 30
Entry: 66340.0
